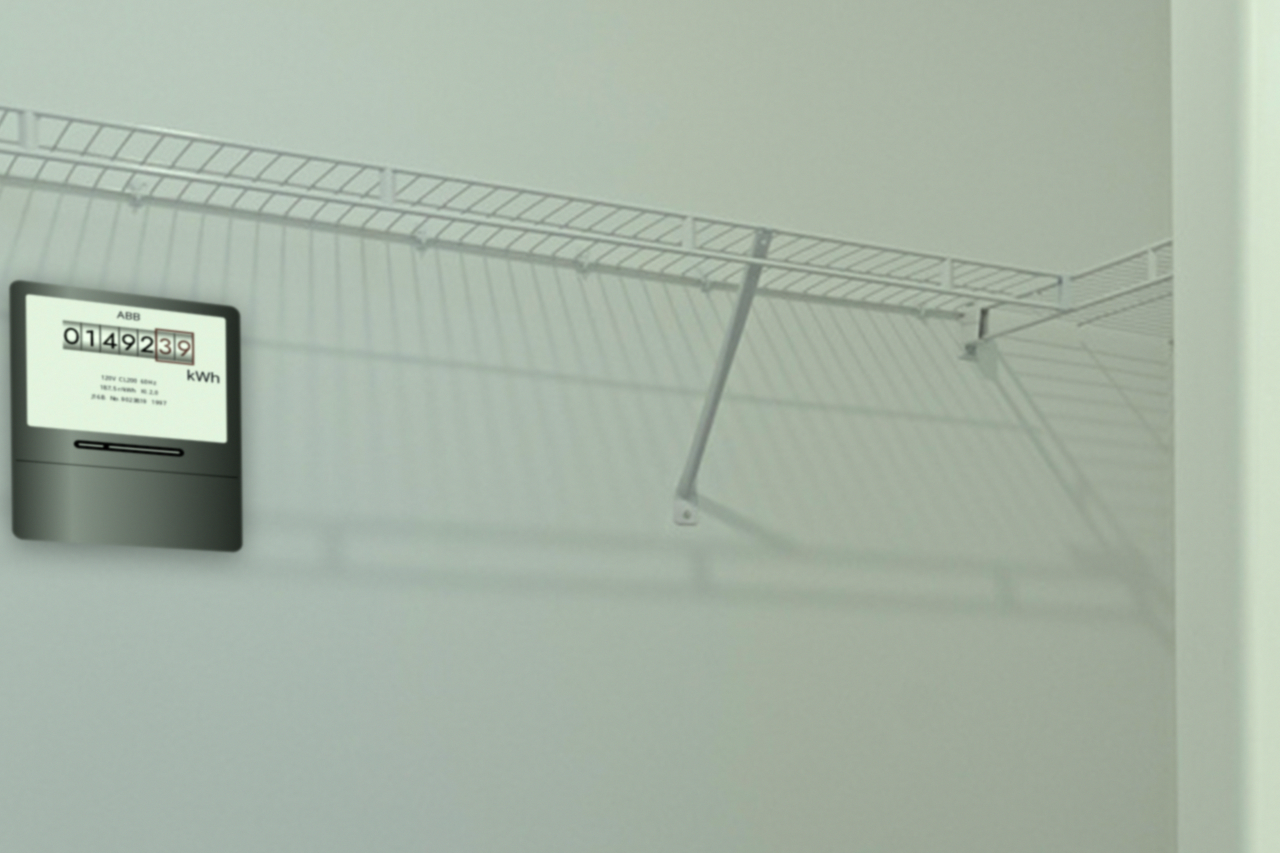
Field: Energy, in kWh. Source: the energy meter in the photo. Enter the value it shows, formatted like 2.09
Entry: 1492.39
